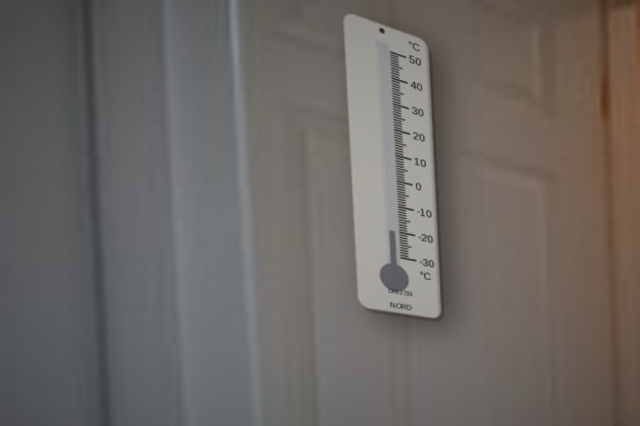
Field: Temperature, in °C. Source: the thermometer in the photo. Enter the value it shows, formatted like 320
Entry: -20
